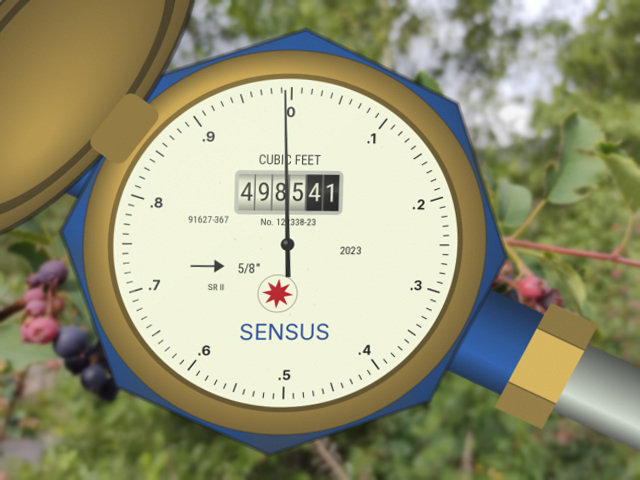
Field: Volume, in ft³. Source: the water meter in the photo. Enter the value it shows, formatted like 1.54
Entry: 498540.99
